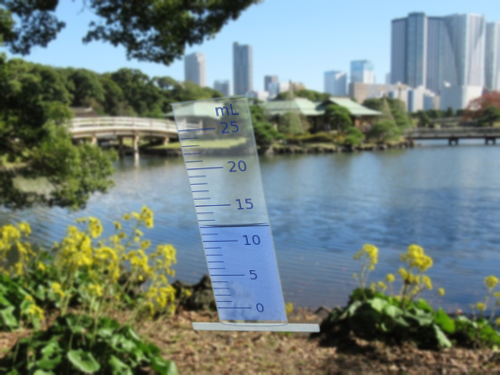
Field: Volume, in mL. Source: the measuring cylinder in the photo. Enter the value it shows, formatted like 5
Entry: 12
